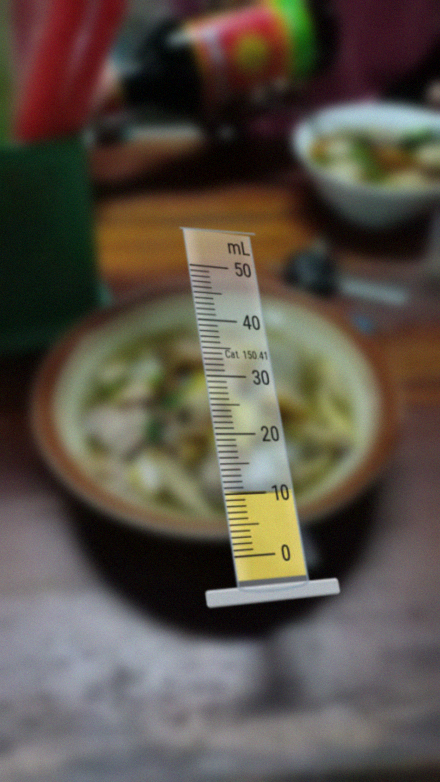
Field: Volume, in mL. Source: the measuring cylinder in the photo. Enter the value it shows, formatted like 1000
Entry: 10
